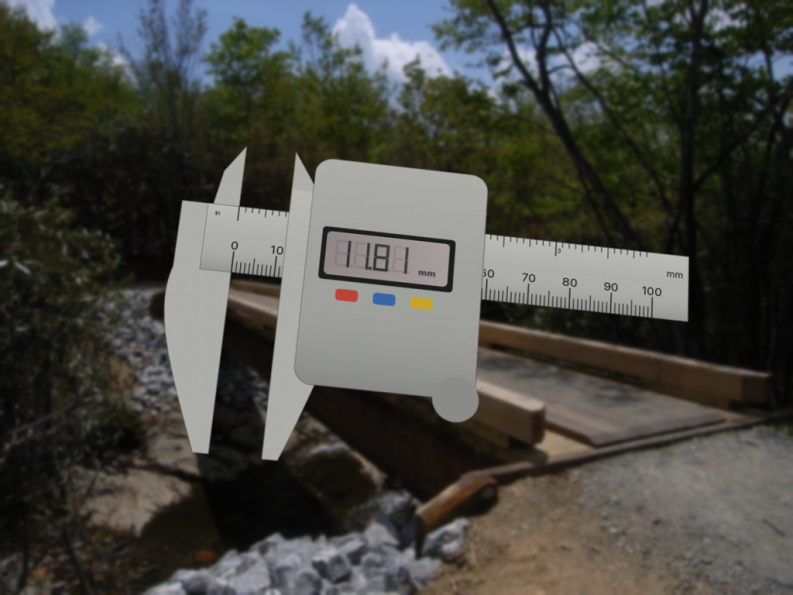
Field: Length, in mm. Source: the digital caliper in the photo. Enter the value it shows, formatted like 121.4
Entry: 11.81
